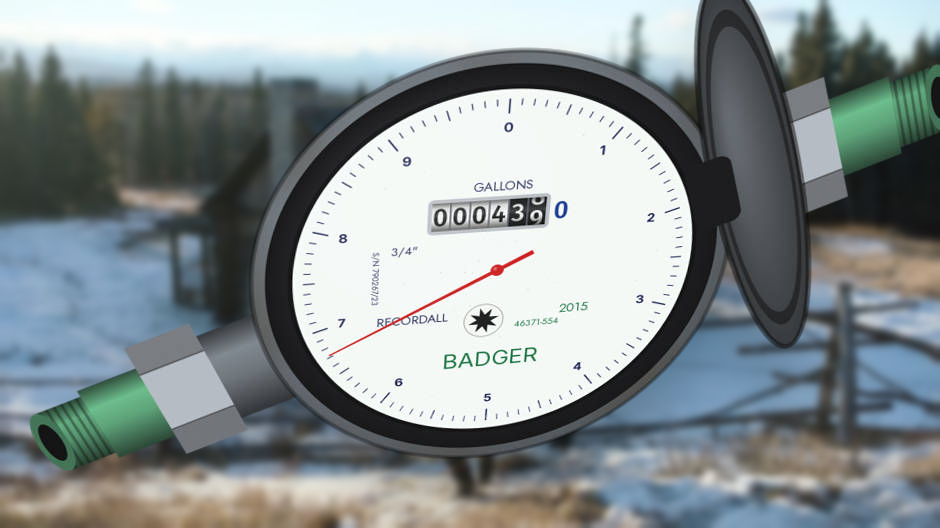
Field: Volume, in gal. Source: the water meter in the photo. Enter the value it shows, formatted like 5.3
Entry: 4386.7
